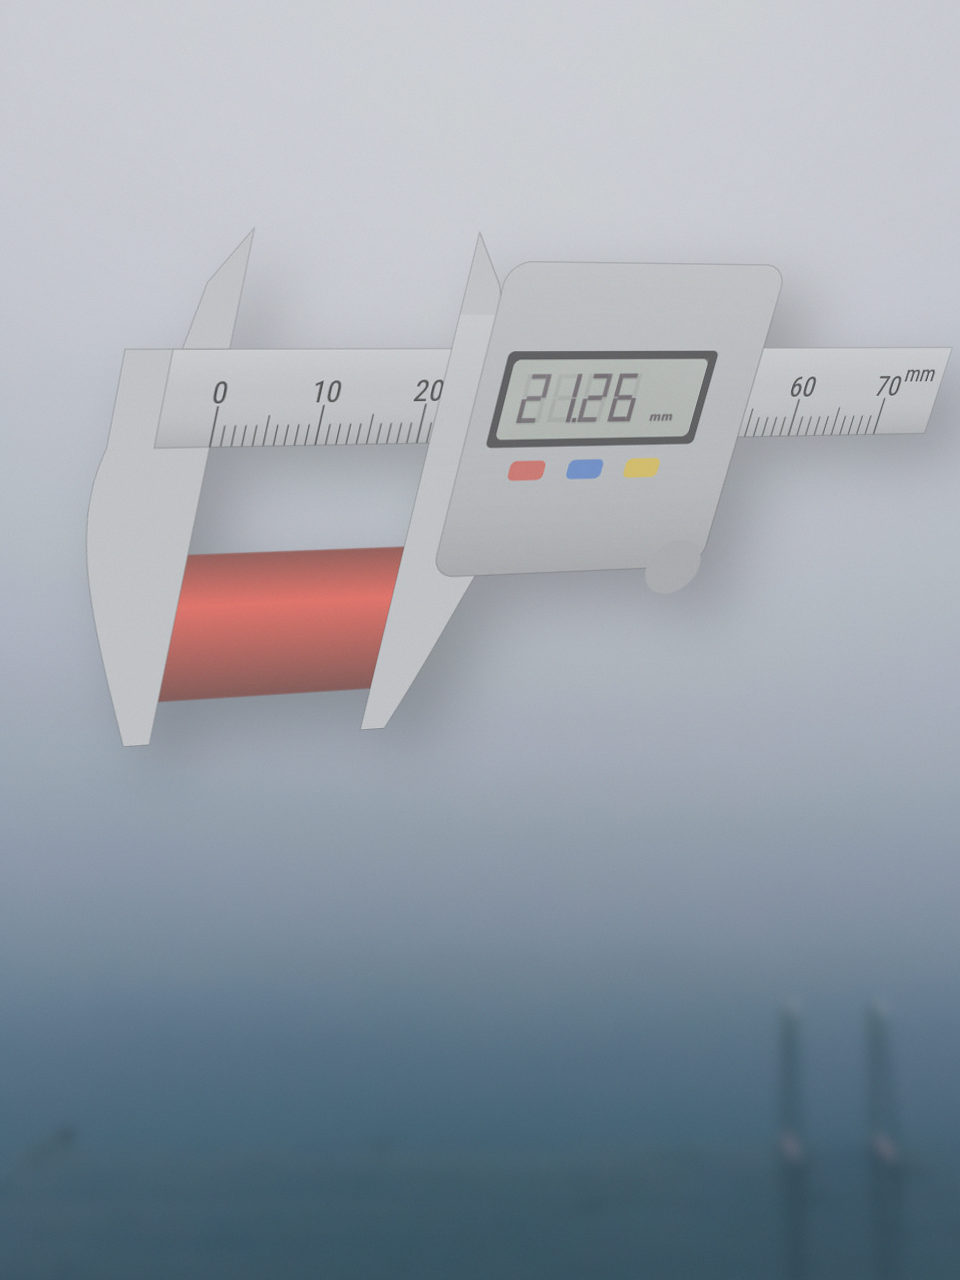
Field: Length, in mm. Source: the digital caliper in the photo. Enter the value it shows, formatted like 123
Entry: 21.26
